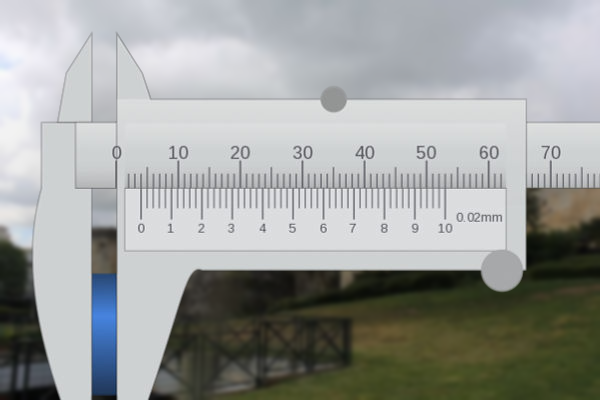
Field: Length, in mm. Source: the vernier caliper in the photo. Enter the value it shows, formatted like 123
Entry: 4.0
